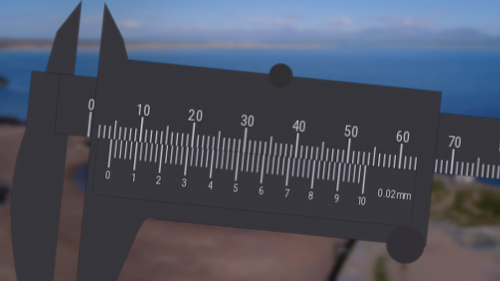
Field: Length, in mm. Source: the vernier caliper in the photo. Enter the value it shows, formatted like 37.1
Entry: 4.5
